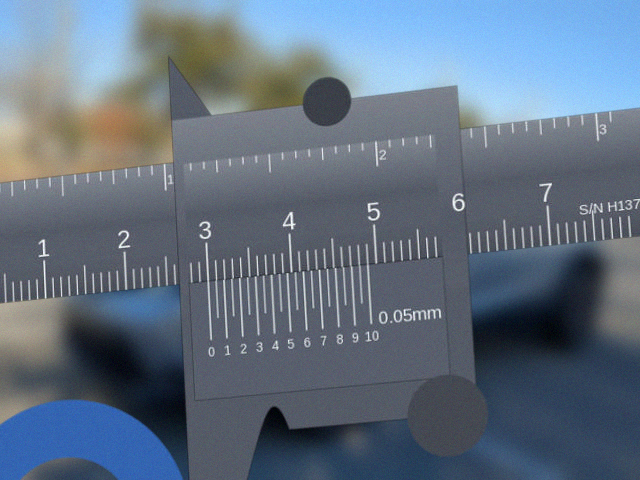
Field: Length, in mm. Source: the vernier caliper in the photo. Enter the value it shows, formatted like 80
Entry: 30.0
